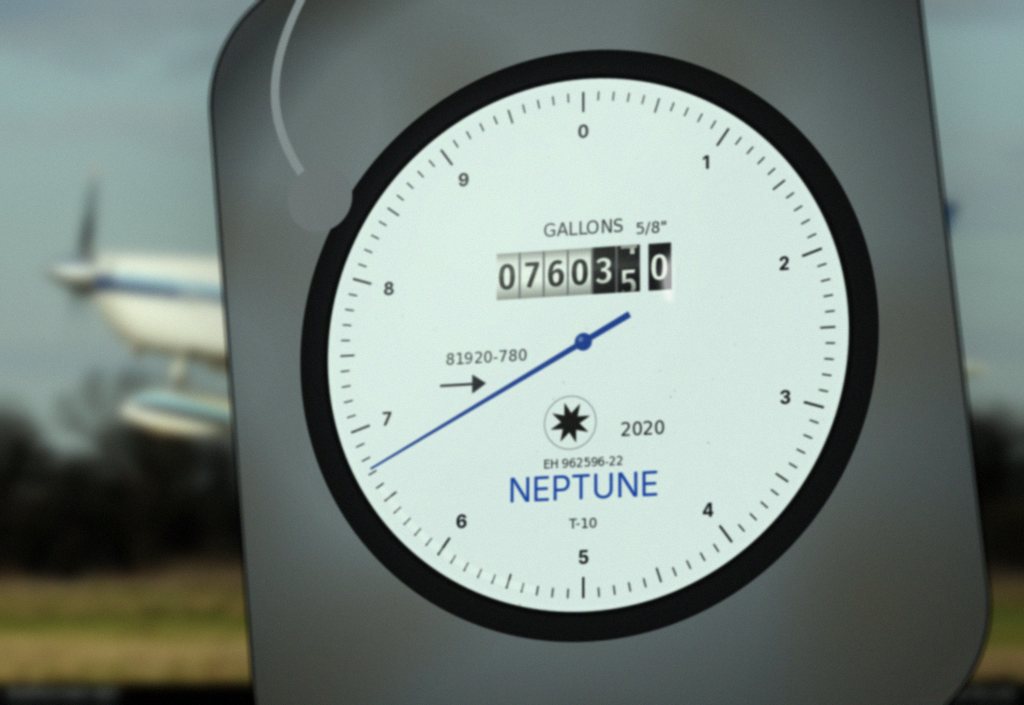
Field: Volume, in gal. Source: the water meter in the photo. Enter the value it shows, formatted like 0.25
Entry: 760346.7
